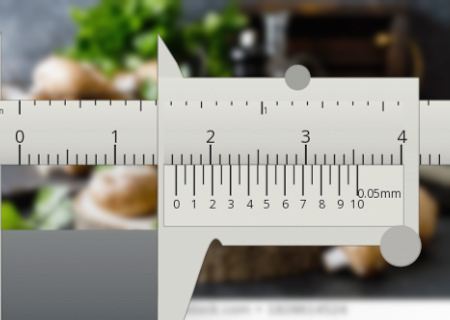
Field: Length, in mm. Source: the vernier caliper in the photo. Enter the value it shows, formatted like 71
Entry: 16.4
